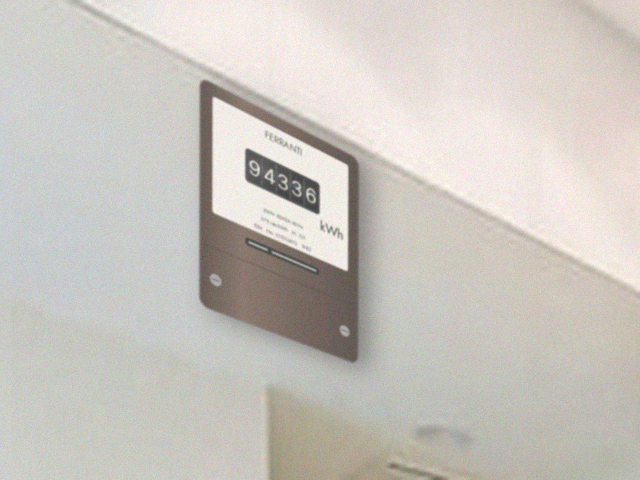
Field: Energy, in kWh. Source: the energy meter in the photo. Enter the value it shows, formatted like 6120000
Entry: 94336
